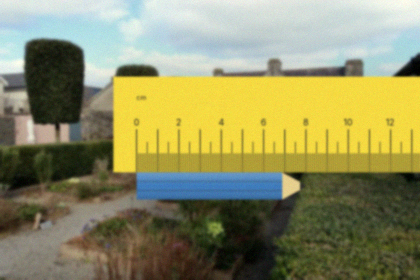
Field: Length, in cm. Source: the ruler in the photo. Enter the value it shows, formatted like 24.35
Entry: 8
